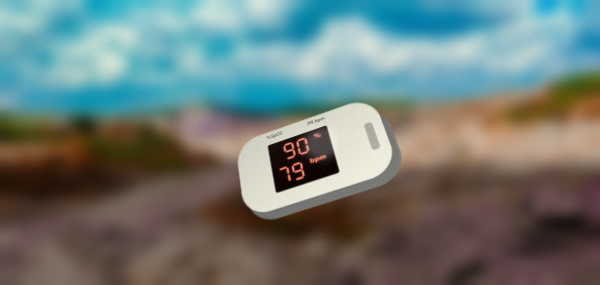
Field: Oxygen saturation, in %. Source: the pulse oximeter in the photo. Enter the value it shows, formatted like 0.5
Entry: 90
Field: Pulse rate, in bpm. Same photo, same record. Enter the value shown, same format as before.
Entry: 79
